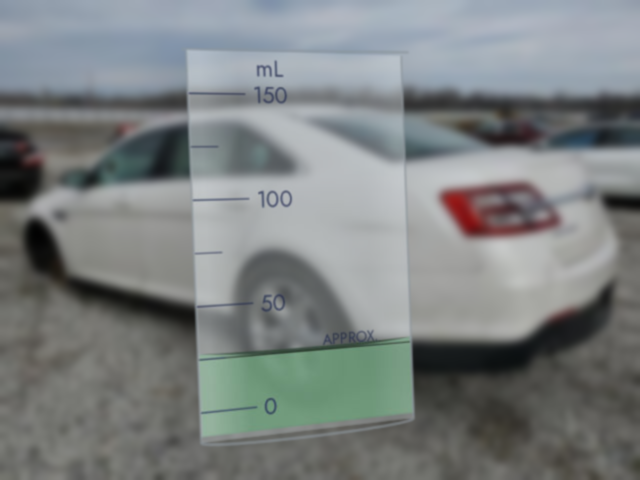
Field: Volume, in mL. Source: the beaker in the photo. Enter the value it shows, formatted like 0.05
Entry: 25
